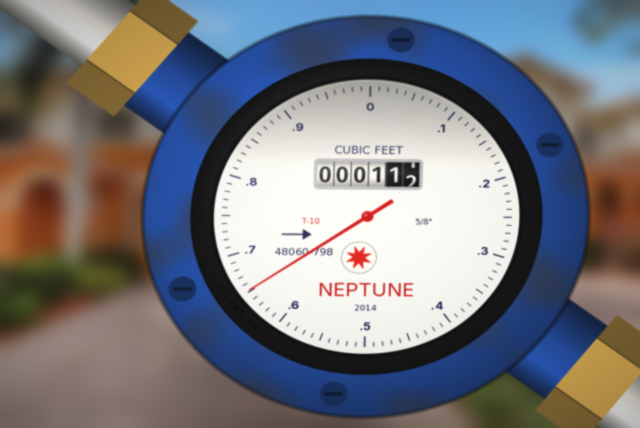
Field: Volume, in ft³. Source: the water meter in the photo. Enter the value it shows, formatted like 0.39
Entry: 111.65
